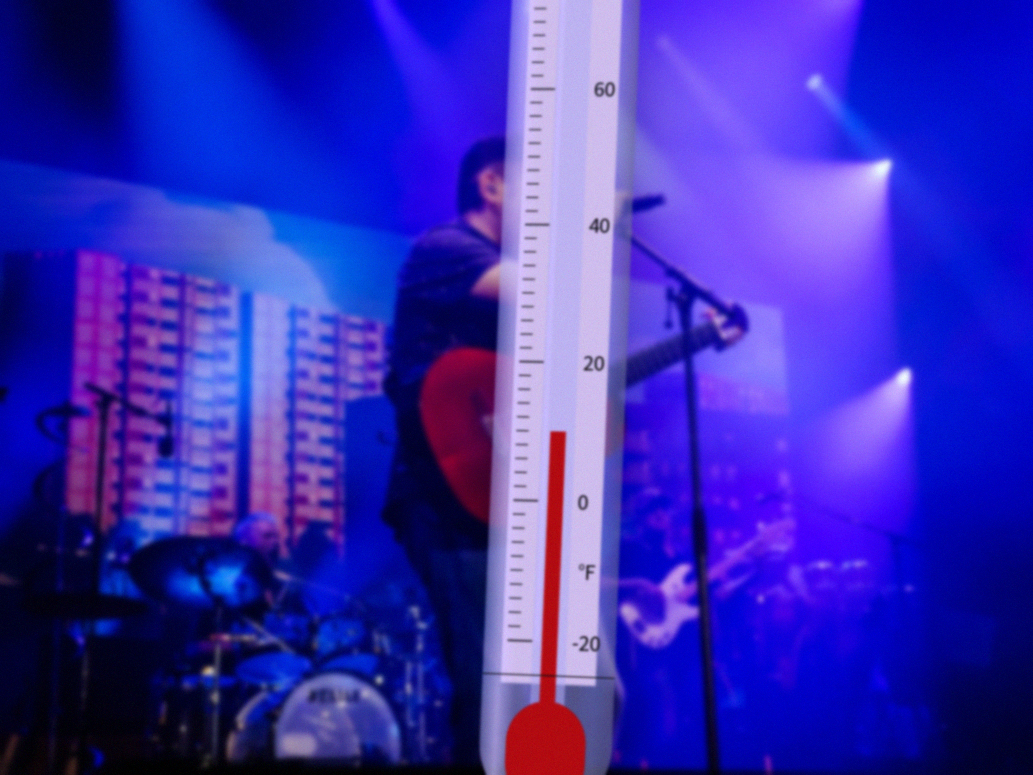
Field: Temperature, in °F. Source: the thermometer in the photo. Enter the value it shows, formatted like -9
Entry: 10
